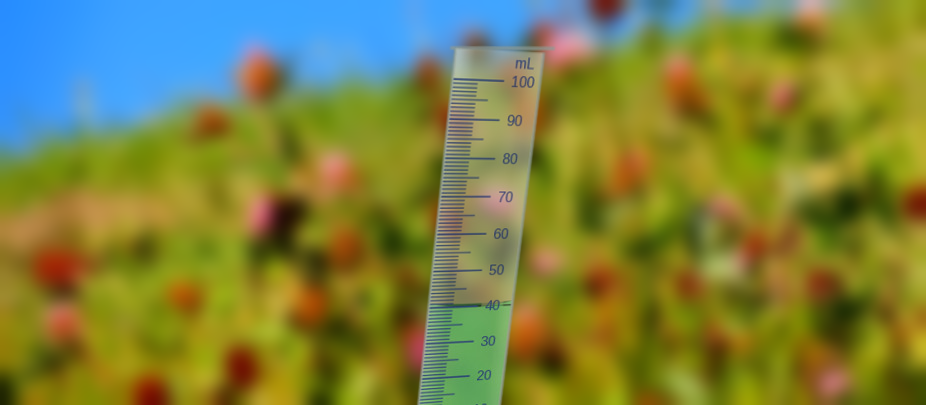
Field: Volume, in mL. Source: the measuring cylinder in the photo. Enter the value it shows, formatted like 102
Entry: 40
